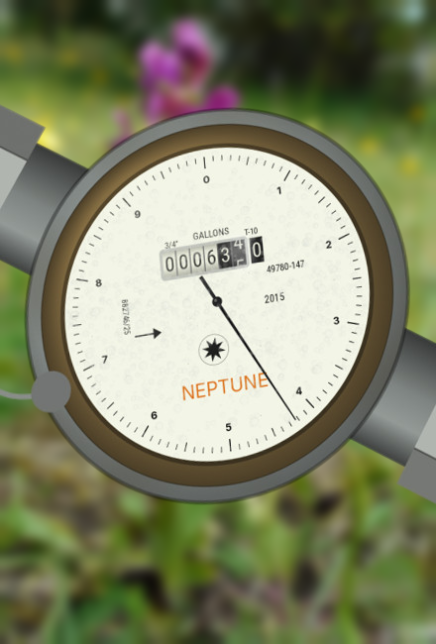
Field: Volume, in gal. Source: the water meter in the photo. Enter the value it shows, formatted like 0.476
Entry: 6344.2
